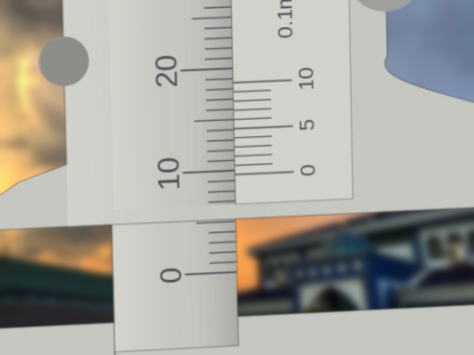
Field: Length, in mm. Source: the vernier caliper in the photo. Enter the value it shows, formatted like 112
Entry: 9.6
